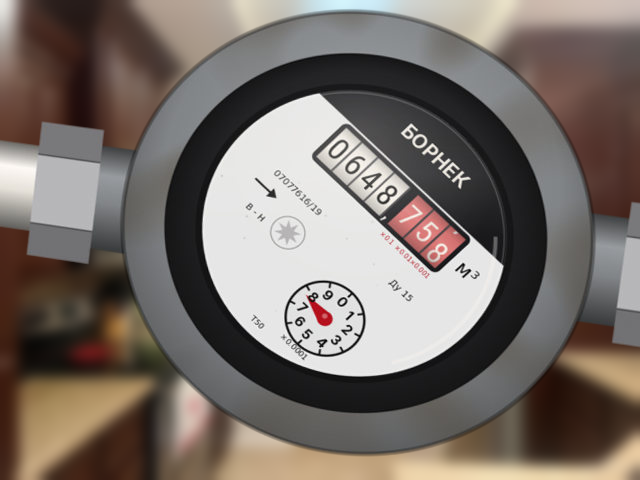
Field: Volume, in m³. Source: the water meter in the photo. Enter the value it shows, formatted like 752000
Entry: 648.7577
